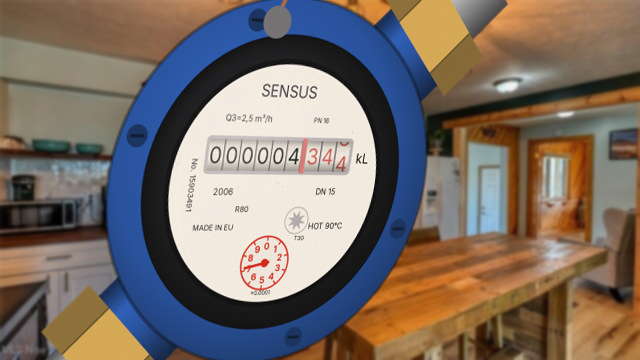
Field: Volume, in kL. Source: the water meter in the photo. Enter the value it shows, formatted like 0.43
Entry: 4.3437
